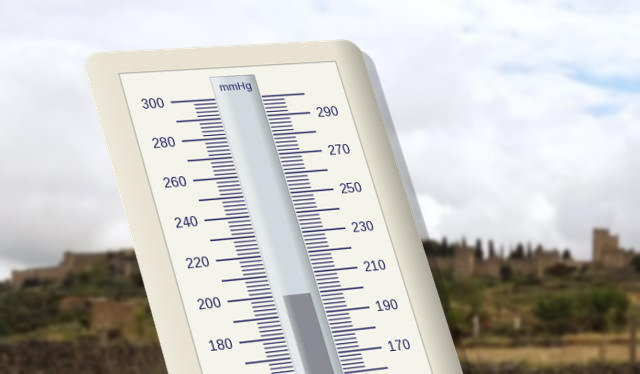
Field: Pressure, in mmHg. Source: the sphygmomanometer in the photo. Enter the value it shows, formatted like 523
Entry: 200
